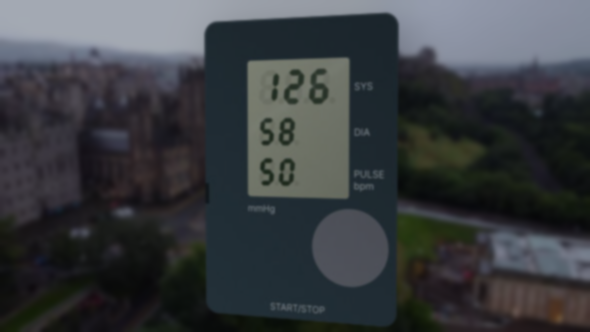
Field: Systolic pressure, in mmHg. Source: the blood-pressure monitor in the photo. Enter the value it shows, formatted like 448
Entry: 126
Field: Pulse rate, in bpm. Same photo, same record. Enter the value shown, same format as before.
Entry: 50
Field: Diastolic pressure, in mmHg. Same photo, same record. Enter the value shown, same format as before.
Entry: 58
